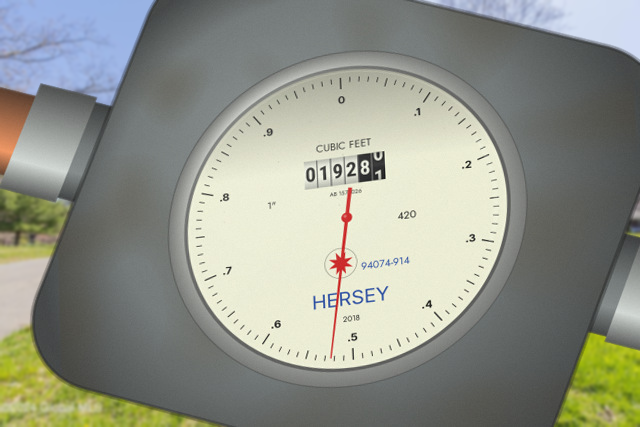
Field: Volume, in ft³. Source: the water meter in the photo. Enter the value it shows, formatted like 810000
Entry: 19280.52
